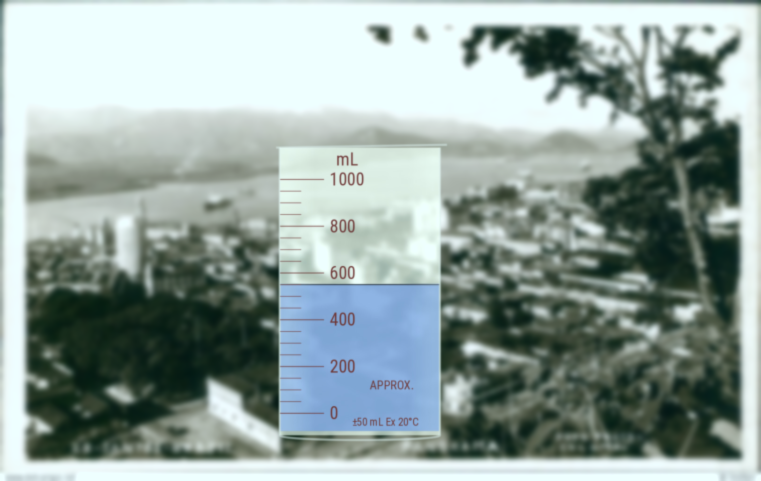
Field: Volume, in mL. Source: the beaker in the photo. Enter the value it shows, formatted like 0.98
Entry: 550
